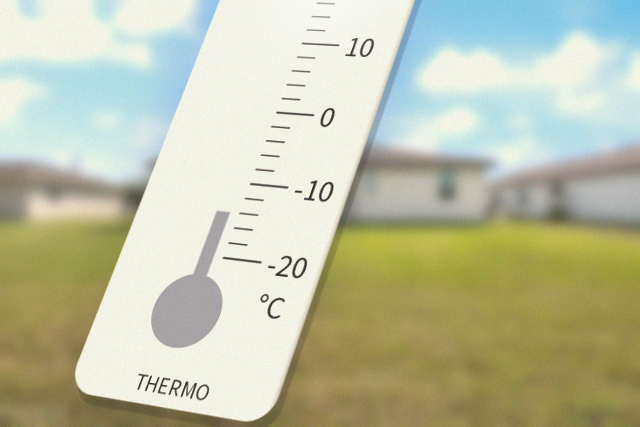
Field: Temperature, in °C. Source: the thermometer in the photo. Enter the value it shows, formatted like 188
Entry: -14
